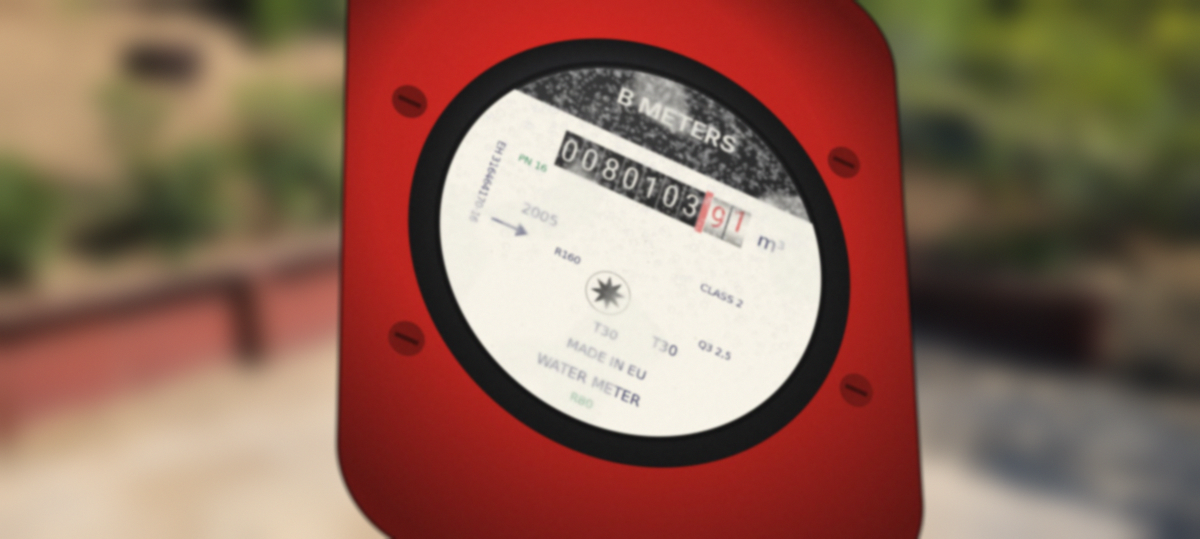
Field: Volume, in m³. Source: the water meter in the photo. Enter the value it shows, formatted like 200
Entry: 80103.91
